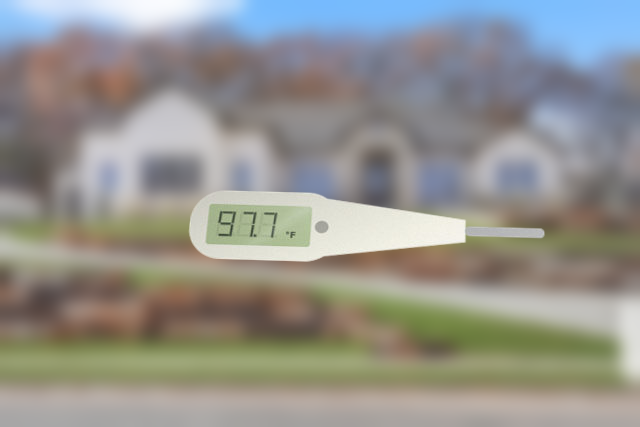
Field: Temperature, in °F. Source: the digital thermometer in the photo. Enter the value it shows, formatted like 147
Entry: 97.7
